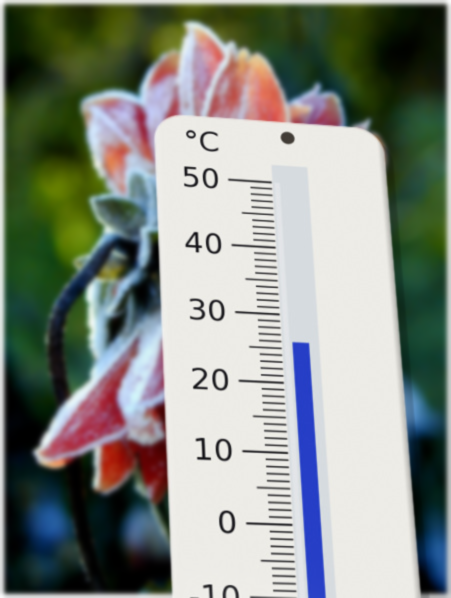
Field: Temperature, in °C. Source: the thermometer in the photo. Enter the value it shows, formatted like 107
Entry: 26
